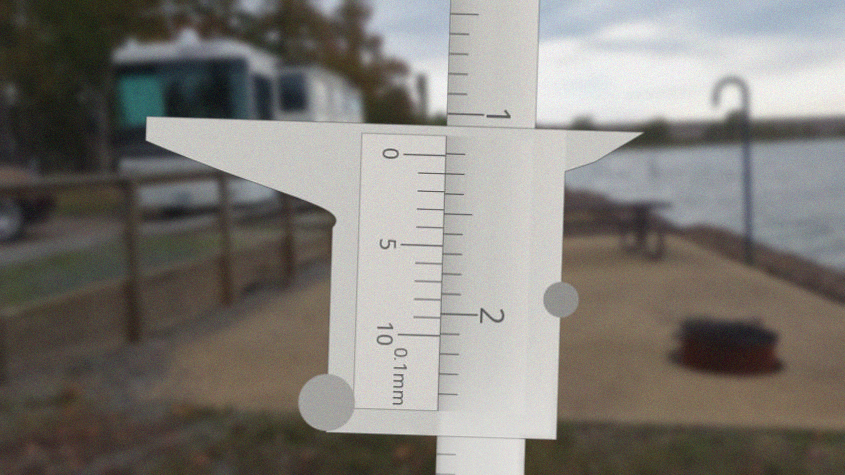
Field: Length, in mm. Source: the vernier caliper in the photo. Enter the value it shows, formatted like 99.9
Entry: 12.1
